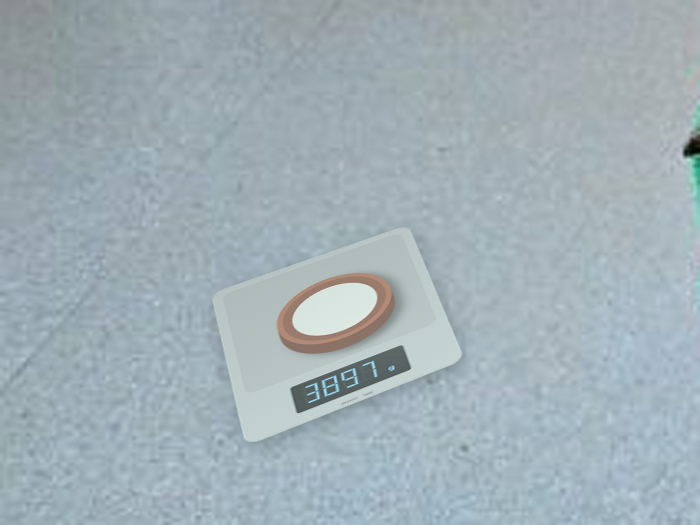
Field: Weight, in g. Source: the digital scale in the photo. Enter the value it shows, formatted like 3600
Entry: 3897
